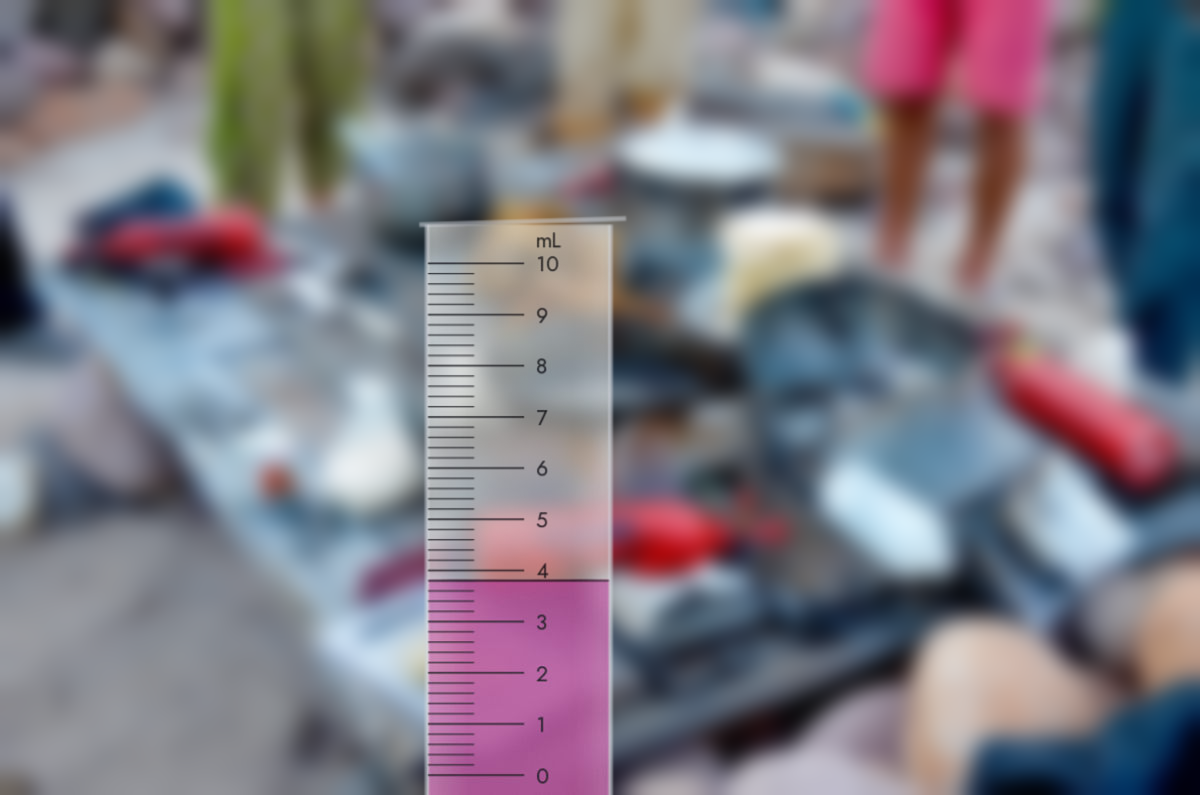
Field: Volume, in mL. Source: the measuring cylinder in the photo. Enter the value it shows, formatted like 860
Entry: 3.8
